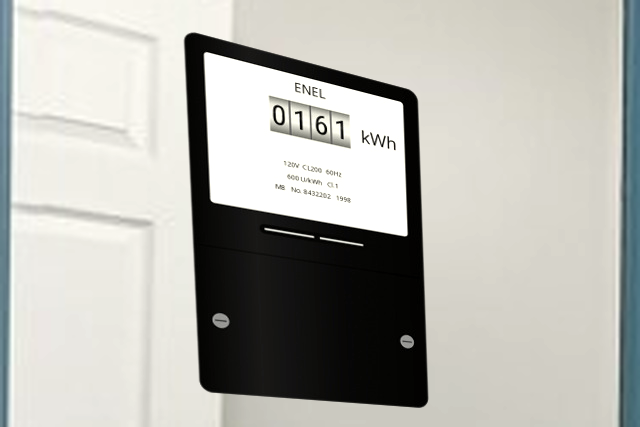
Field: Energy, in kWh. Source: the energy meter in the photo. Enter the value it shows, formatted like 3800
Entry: 161
